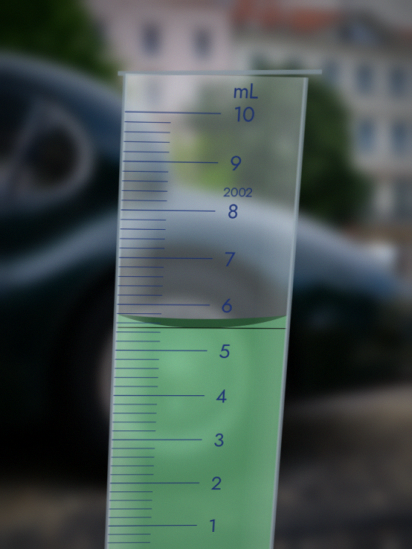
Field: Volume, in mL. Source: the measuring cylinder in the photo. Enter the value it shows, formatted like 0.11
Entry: 5.5
